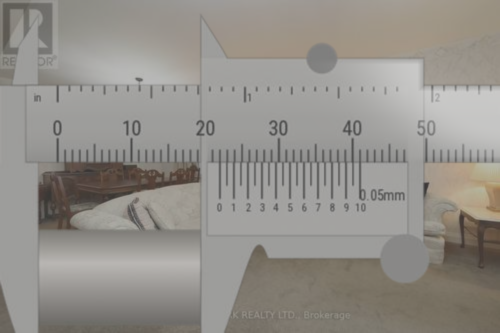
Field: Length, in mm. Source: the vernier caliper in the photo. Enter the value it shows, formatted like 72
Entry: 22.0
